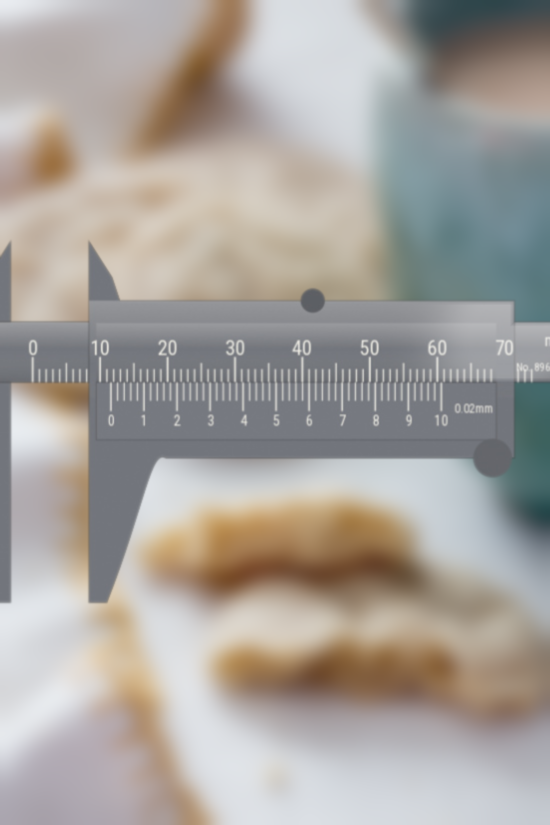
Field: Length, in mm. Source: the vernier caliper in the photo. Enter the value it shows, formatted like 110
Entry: 11.6
